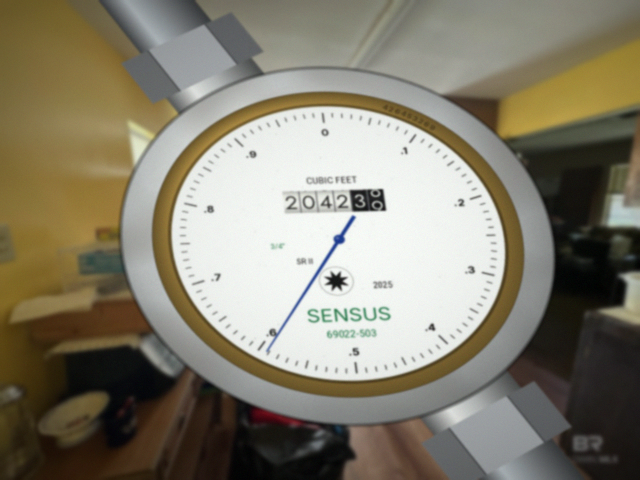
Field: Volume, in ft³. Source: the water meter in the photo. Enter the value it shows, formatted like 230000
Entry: 204238.59
